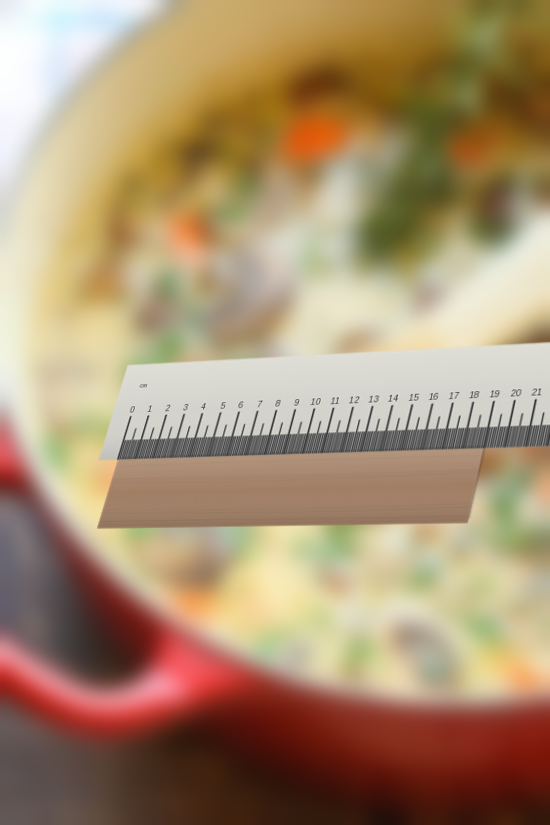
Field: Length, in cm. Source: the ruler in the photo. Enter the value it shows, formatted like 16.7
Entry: 19
